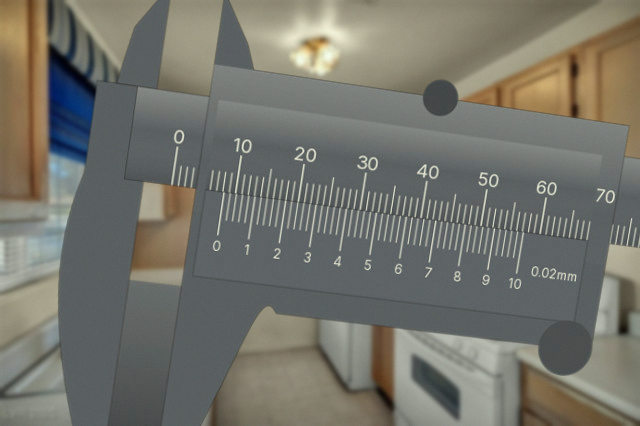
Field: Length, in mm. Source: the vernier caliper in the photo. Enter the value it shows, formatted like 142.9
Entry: 8.2
